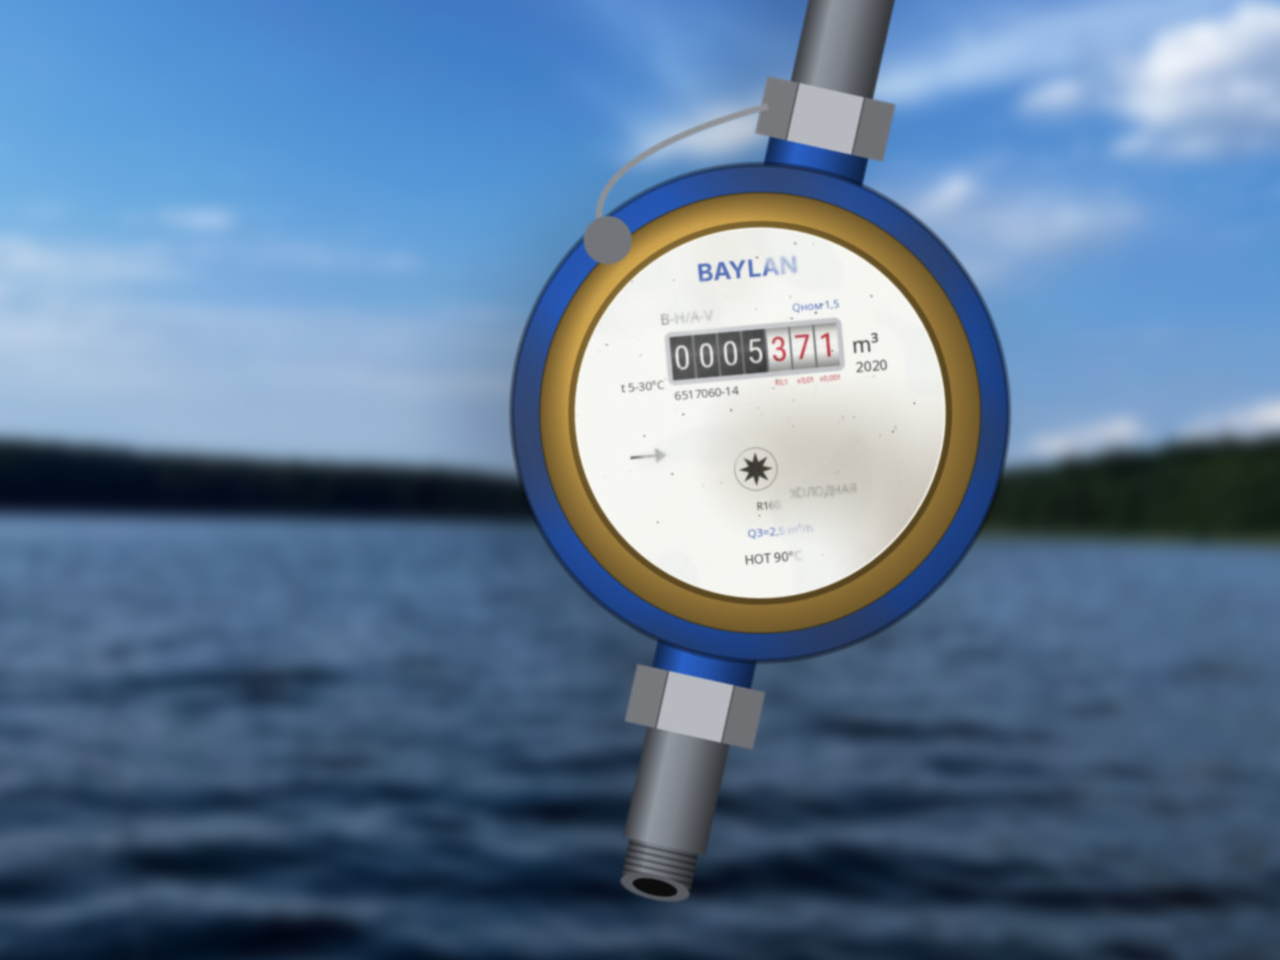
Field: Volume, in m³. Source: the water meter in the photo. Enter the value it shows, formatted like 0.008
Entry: 5.371
